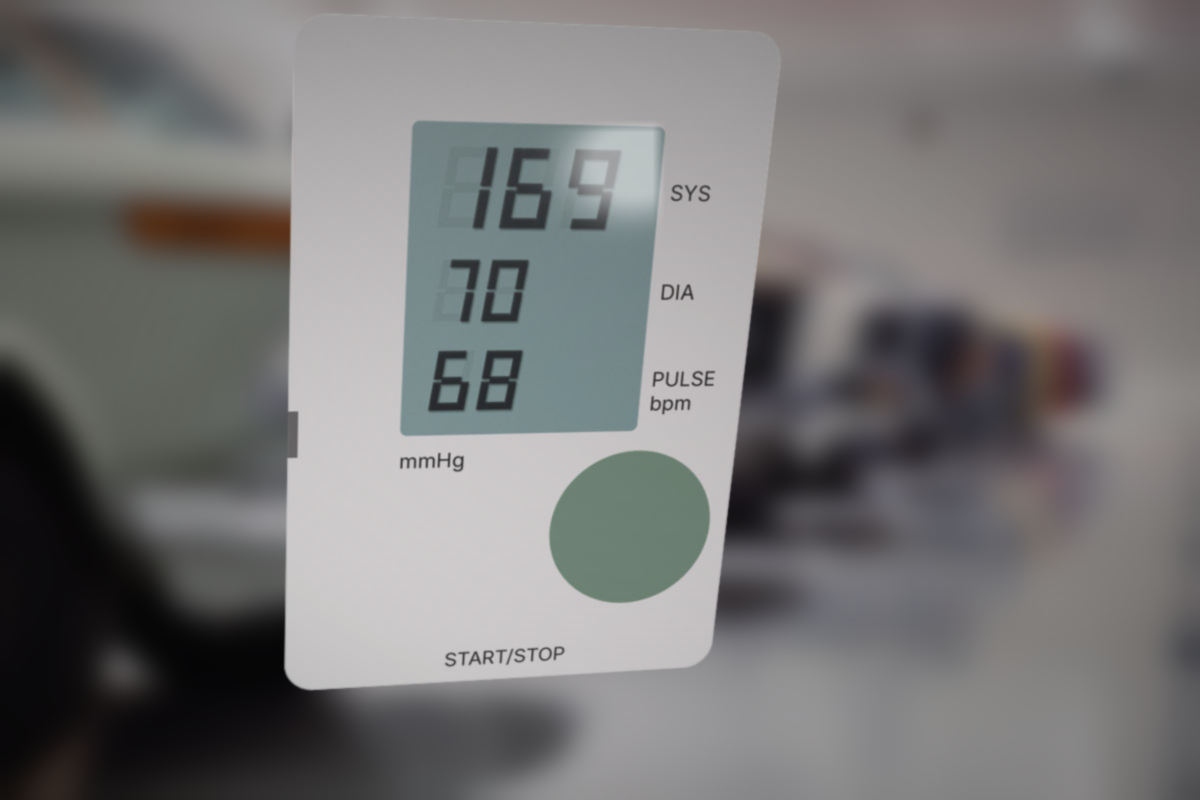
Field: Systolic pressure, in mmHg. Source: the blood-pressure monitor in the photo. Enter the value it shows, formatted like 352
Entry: 169
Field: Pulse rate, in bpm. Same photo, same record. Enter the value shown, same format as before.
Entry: 68
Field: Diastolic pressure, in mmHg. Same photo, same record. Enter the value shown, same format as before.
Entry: 70
